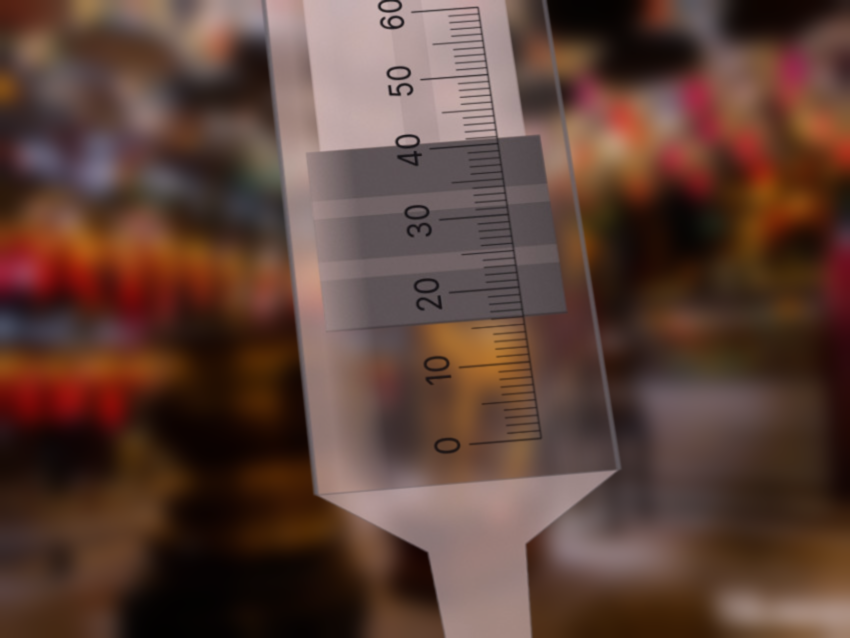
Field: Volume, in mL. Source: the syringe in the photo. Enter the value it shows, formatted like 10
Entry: 16
